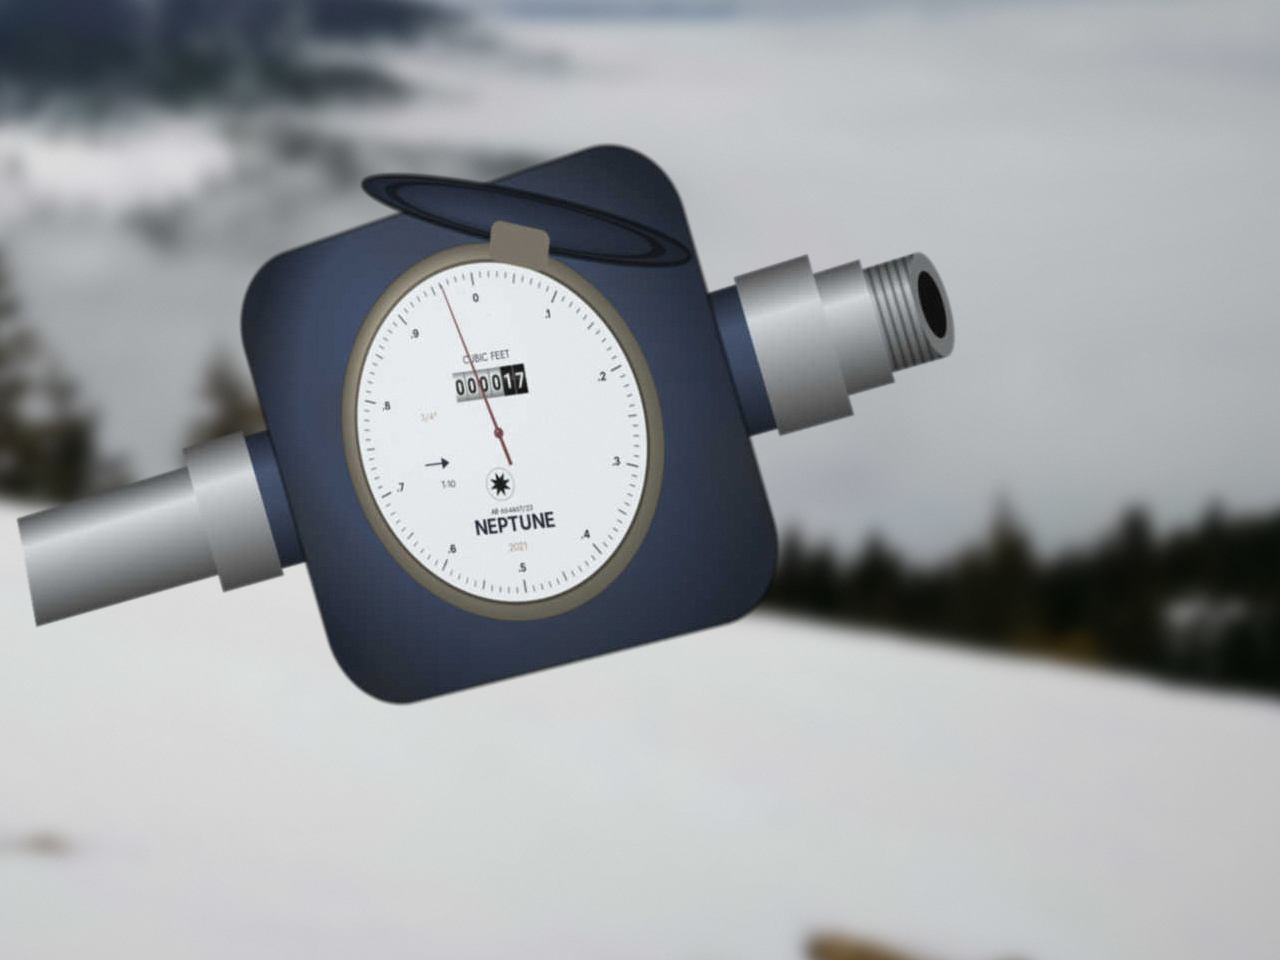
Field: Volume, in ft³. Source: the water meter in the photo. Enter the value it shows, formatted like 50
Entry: 16.96
